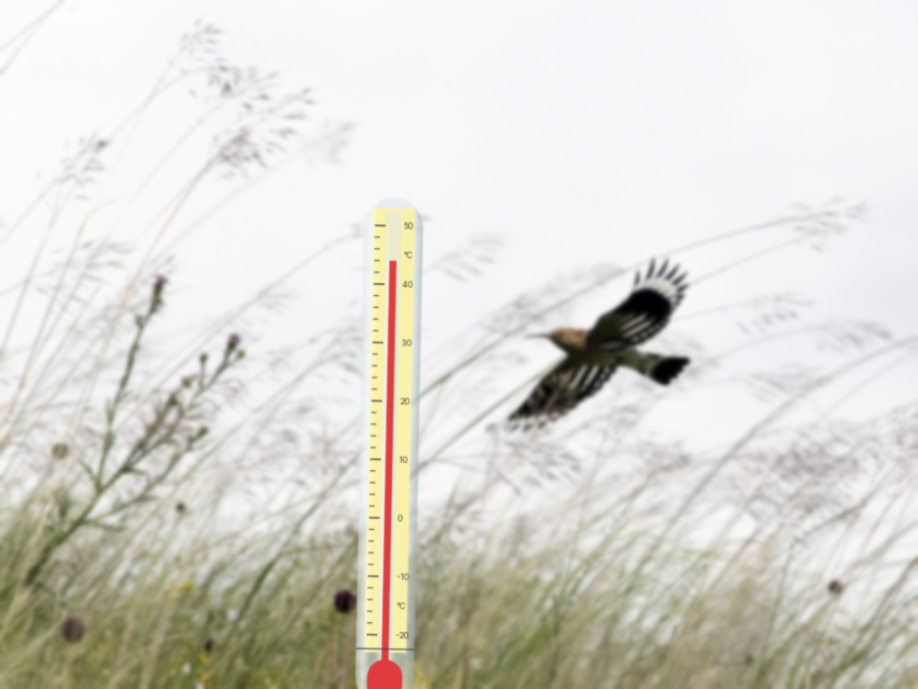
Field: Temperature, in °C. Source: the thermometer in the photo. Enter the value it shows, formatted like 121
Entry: 44
